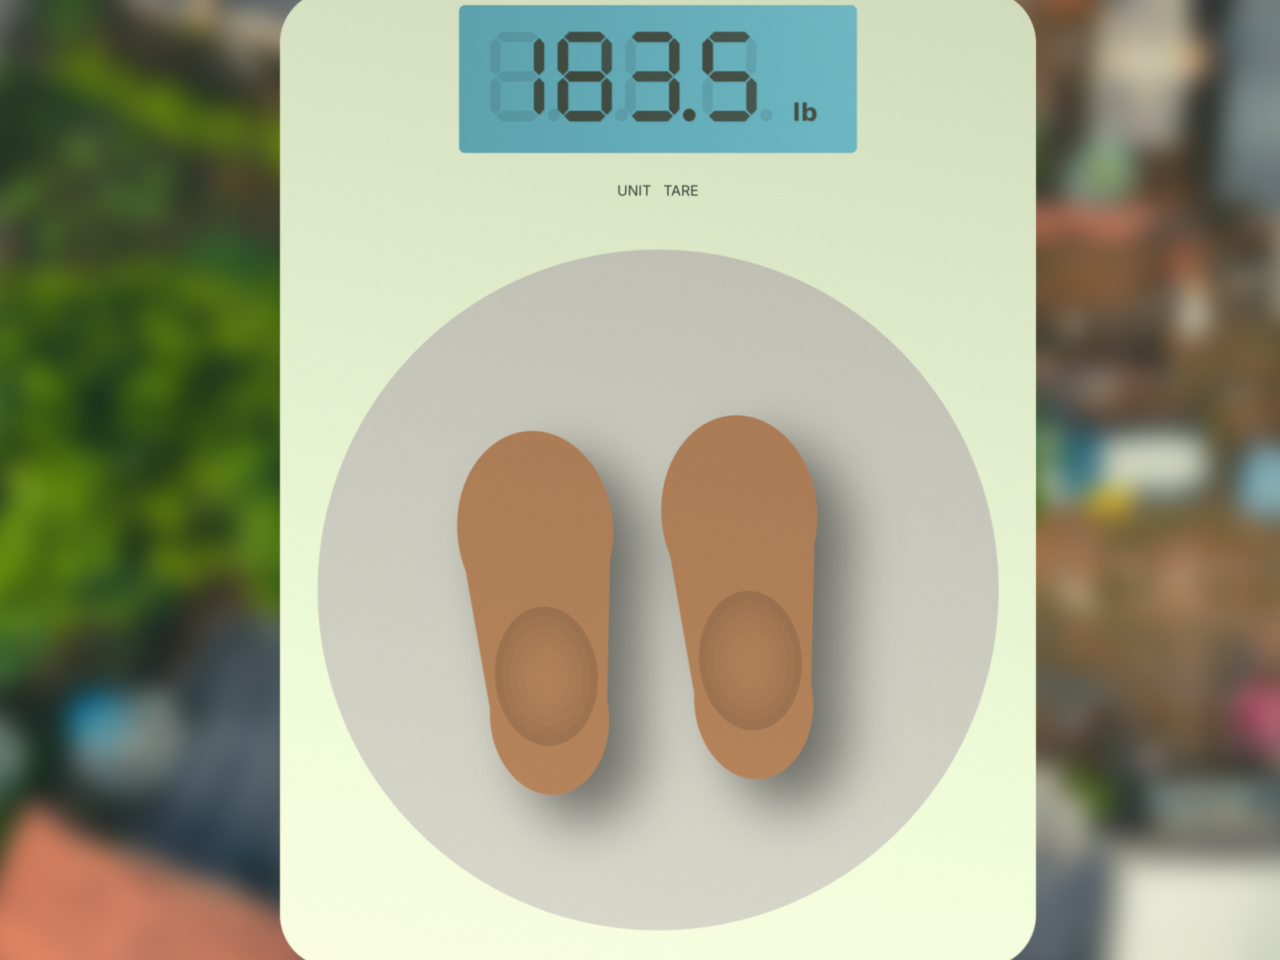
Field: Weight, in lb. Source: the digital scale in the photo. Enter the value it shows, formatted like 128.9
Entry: 183.5
